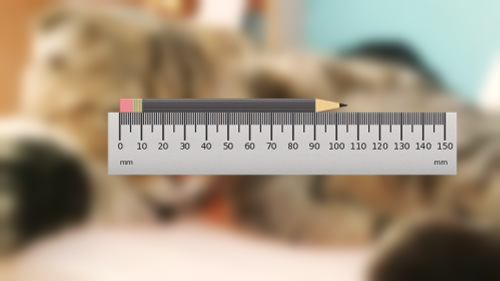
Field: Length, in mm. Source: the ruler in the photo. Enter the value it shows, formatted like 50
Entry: 105
